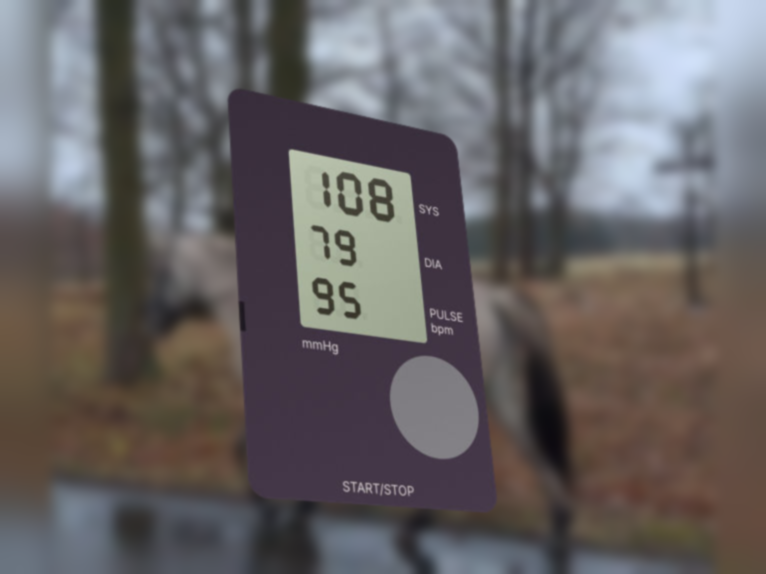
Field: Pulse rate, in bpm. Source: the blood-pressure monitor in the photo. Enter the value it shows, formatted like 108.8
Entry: 95
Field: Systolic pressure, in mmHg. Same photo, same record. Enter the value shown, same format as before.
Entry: 108
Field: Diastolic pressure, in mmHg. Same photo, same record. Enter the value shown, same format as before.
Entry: 79
